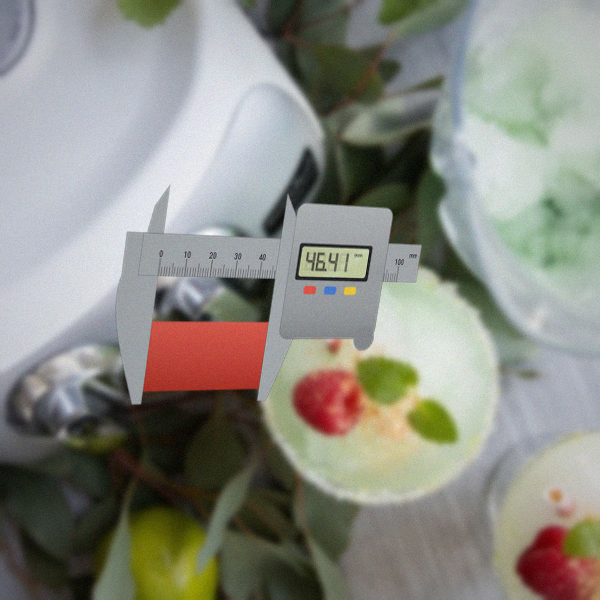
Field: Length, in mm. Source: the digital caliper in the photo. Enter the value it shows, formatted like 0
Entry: 46.41
